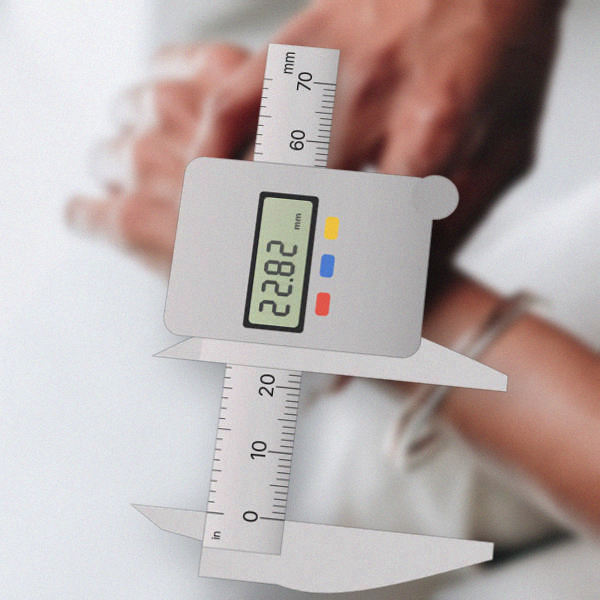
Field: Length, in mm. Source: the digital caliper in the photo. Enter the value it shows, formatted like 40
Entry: 22.82
